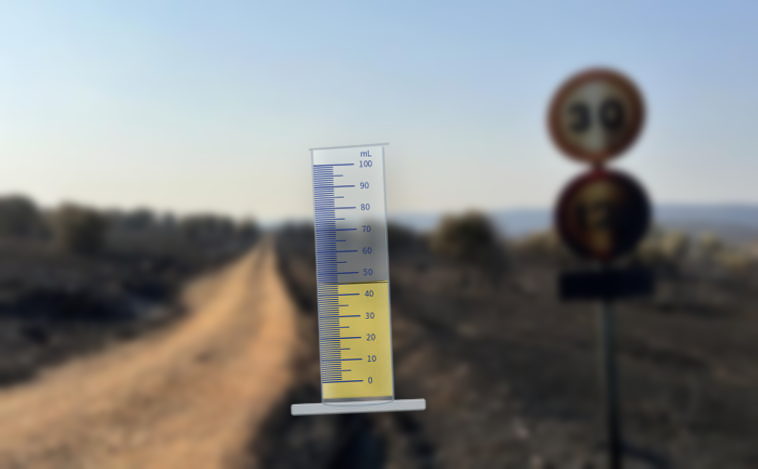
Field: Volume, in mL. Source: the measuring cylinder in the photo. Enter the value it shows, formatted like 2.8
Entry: 45
